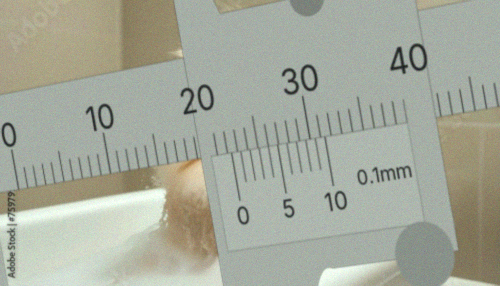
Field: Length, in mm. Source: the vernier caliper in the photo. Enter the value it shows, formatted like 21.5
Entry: 22.4
